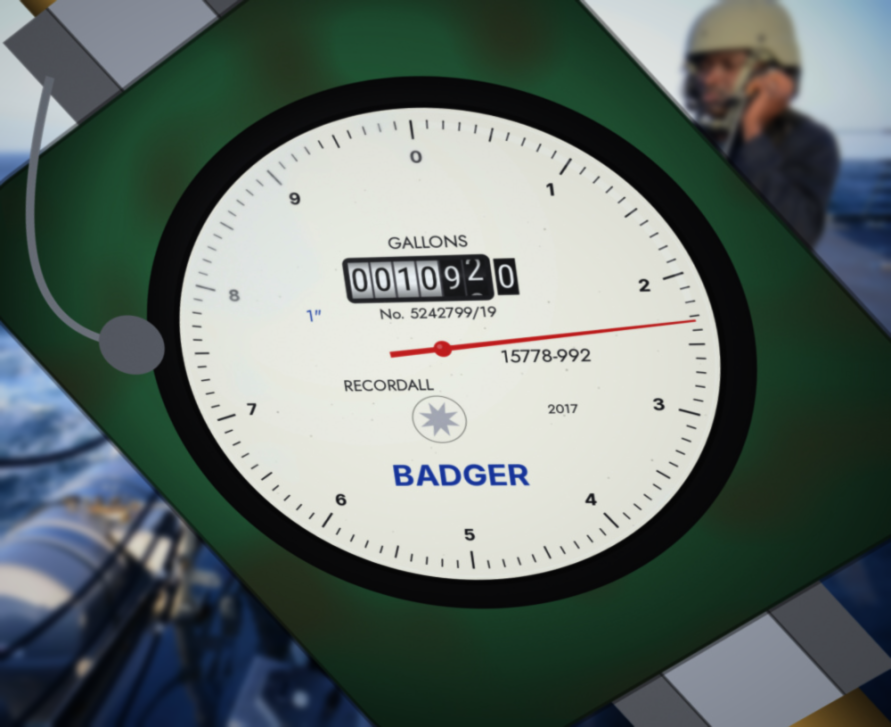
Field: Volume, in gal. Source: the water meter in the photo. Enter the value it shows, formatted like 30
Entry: 10922.3
